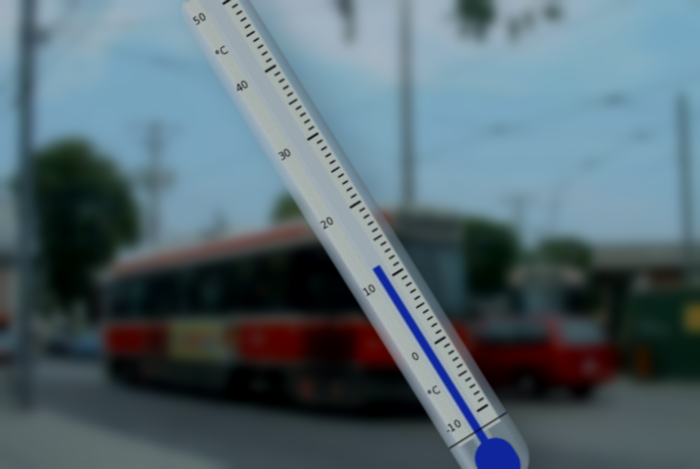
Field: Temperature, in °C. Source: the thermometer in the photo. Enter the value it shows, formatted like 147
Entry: 12
